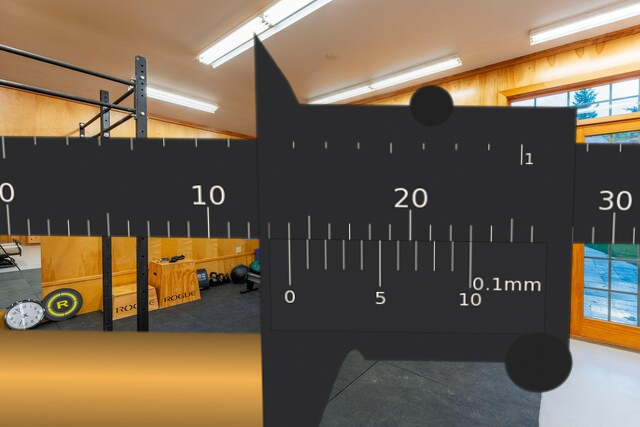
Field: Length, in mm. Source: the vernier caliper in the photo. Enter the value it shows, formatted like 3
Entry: 14.0
